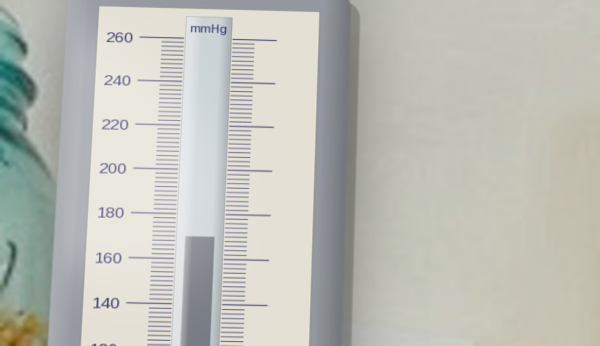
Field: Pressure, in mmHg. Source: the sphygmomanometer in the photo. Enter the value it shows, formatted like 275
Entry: 170
